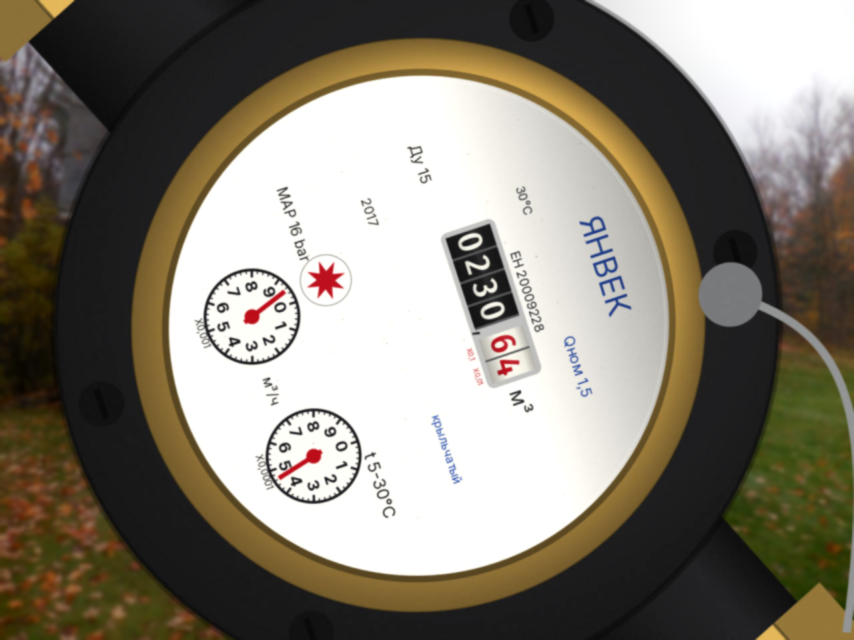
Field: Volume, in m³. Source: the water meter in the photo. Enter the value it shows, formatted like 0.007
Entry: 230.6394
